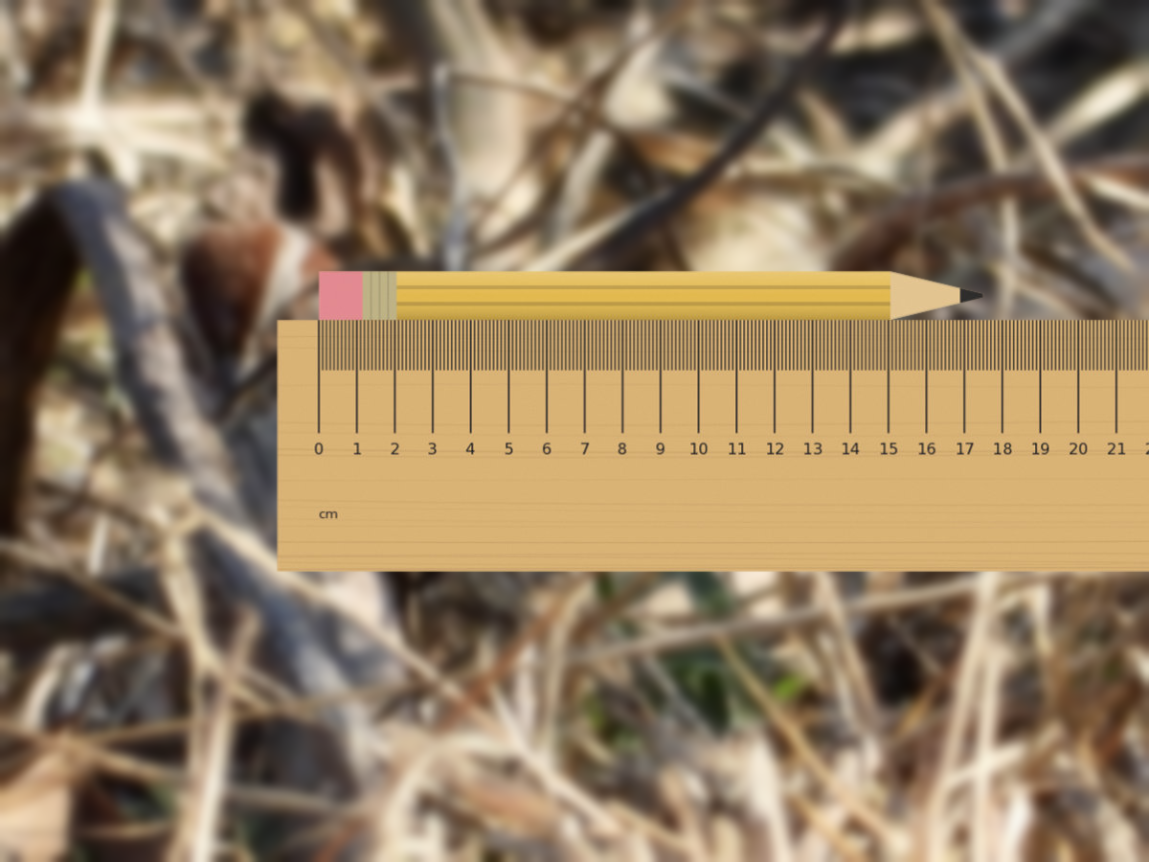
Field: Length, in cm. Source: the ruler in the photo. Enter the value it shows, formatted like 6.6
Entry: 17.5
